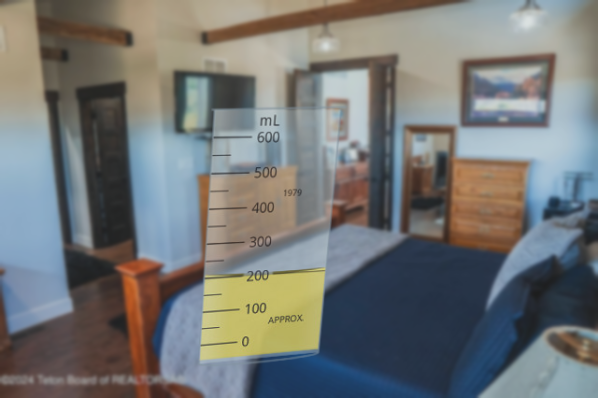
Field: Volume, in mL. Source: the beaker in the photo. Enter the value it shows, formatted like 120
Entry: 200
